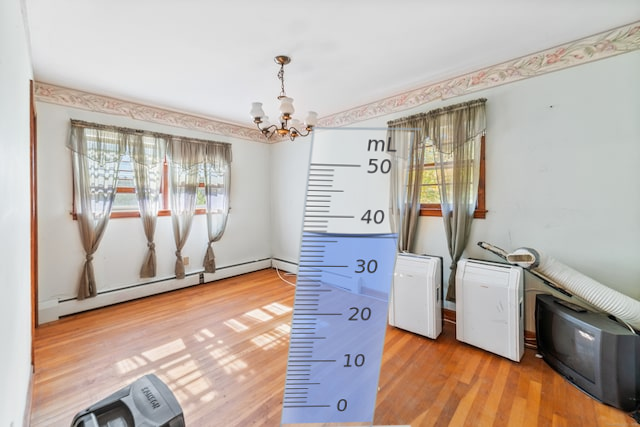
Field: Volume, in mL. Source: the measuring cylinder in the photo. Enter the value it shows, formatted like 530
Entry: 36
